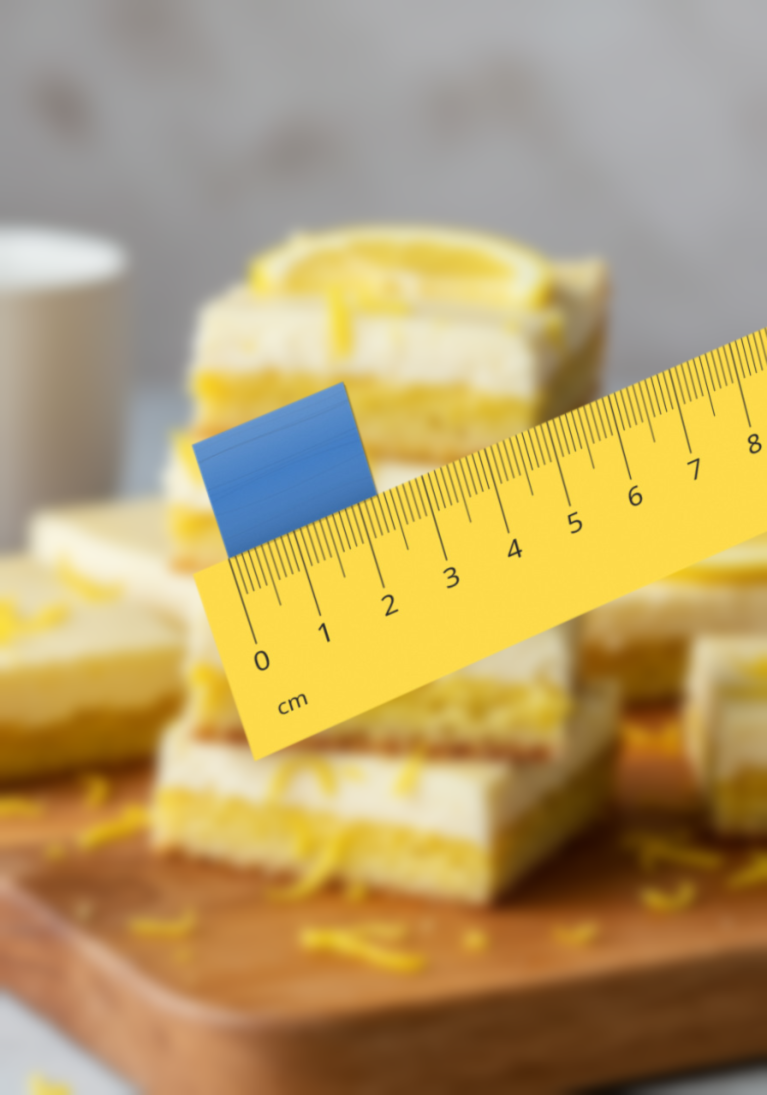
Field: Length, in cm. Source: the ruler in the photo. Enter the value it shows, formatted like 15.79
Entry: 2.3
